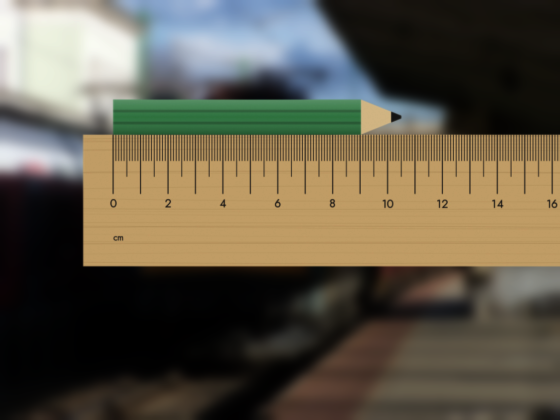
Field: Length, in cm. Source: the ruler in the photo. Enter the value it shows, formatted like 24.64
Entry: 10.5
